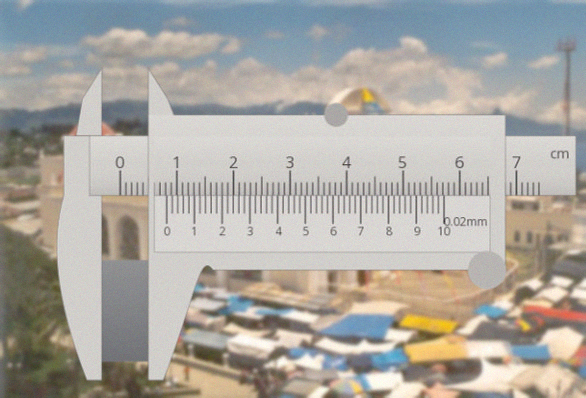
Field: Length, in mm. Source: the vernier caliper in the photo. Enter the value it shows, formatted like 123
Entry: 8.2
